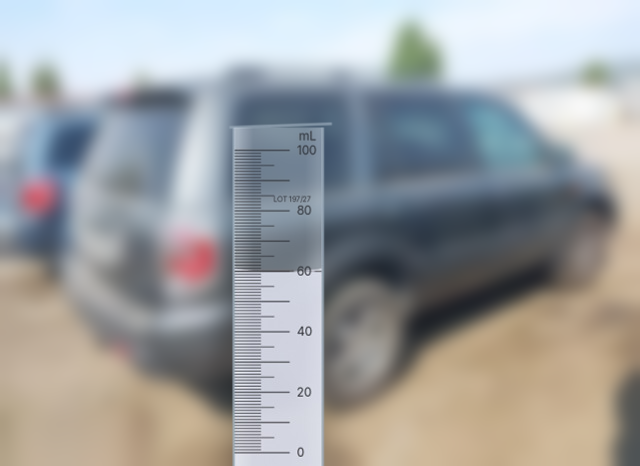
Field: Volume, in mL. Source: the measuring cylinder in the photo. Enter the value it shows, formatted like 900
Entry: 60
